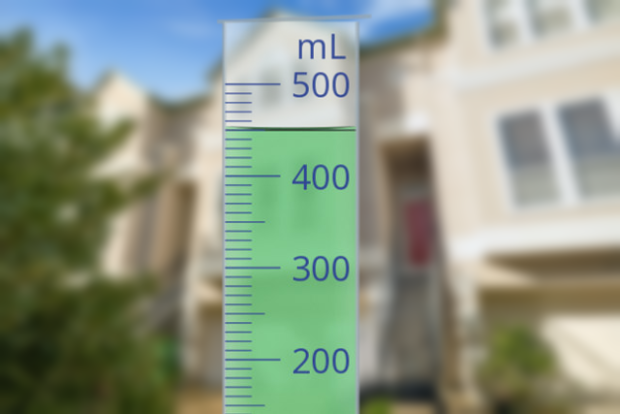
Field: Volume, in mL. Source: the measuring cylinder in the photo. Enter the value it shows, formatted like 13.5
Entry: 450
